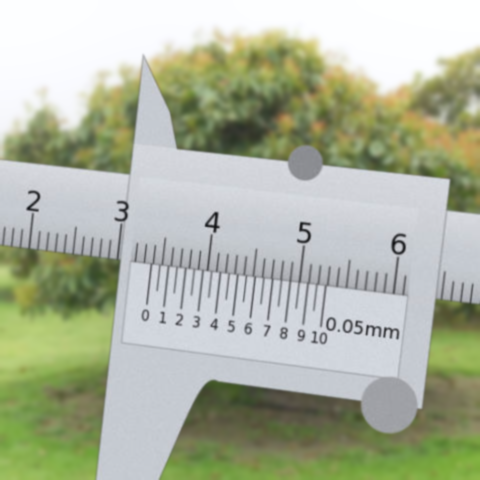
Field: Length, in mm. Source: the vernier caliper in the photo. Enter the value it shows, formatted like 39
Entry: 33.8
